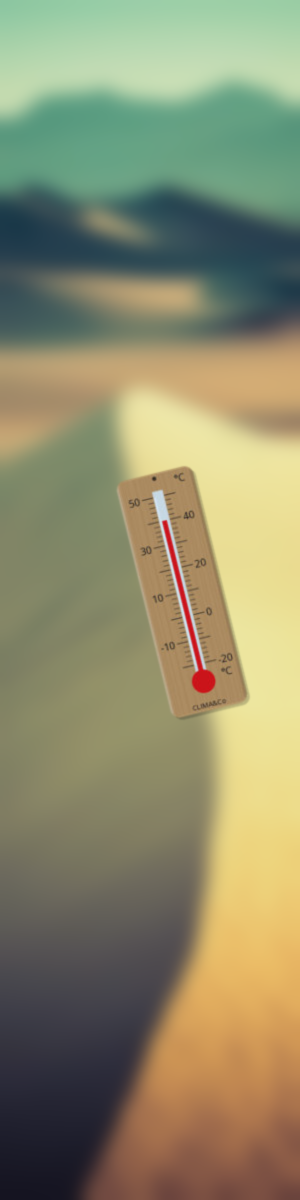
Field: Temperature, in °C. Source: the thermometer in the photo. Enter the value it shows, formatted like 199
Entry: 40
